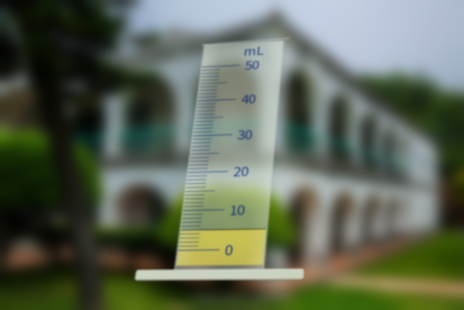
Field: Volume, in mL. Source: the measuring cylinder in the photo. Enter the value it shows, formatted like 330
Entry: 5
